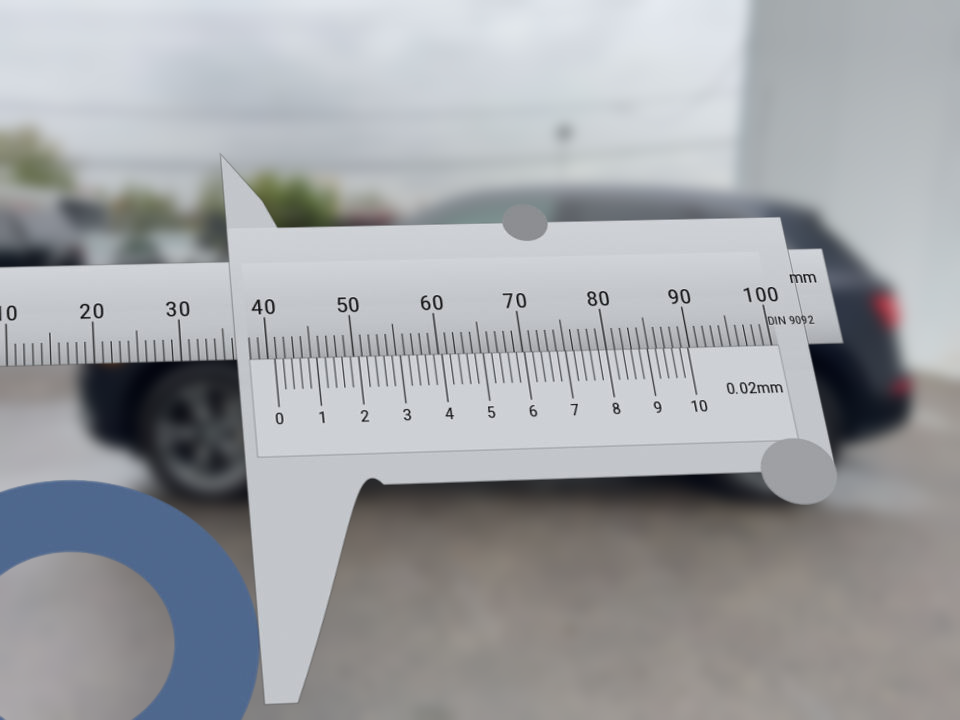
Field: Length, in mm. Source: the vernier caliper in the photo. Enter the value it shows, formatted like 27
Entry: 40.8
